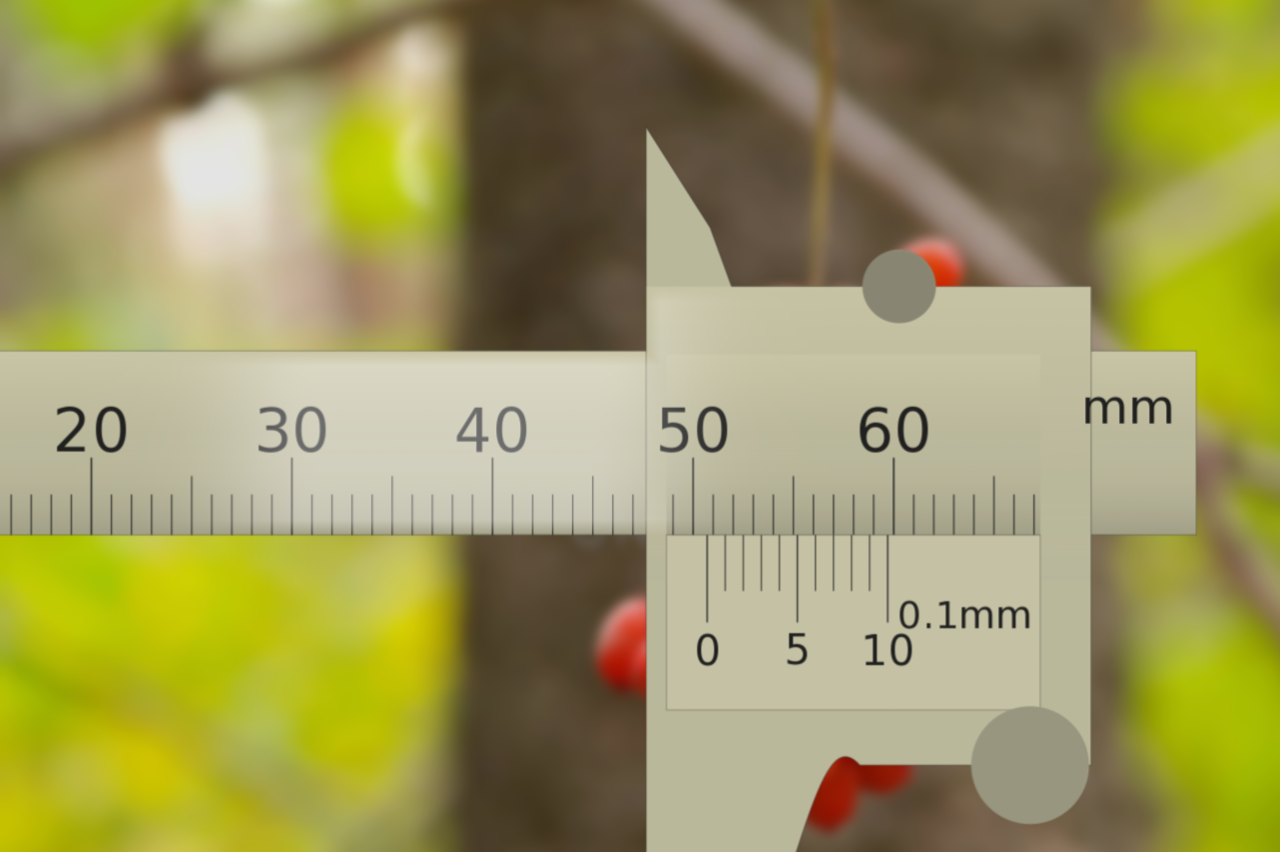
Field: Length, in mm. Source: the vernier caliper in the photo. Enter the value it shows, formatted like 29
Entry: 50.7
